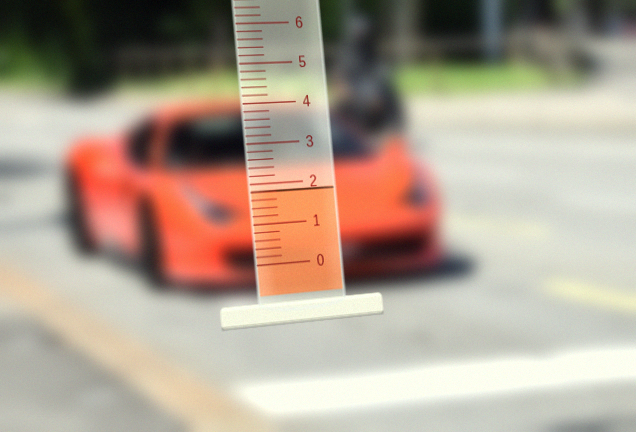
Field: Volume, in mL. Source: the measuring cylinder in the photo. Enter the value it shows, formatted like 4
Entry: 1.8
